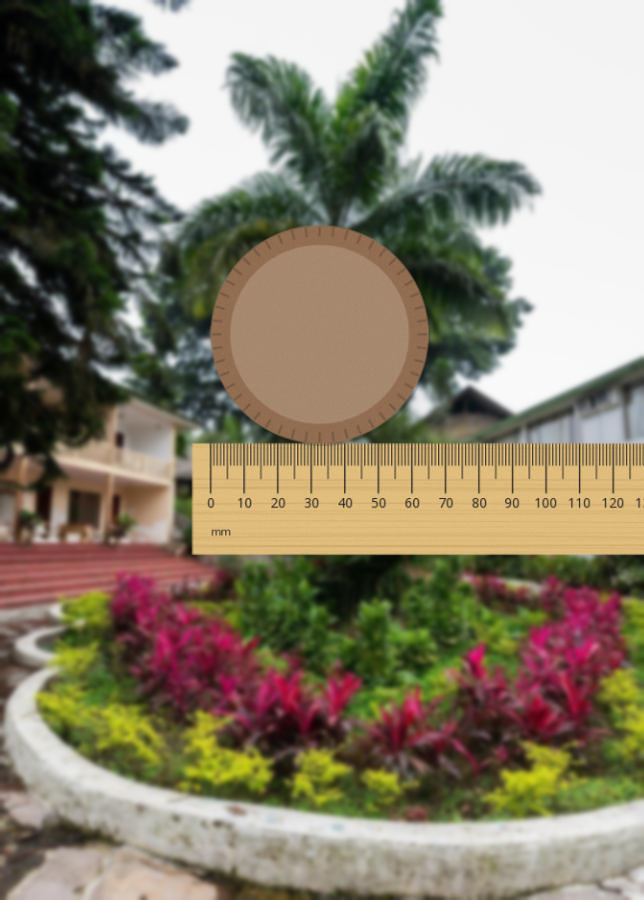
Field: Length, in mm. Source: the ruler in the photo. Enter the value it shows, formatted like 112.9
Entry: 65
